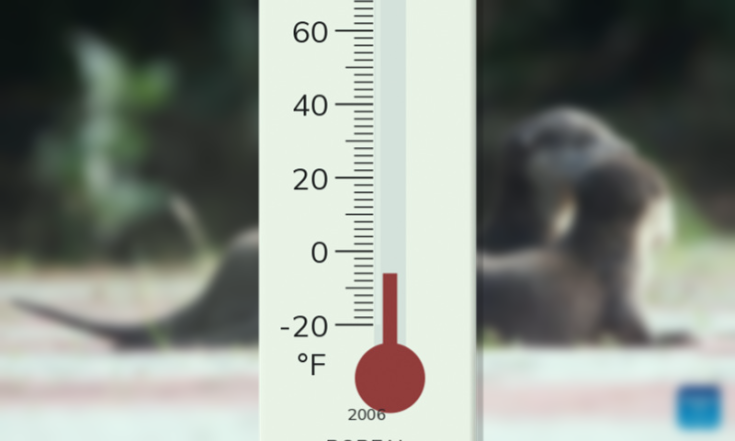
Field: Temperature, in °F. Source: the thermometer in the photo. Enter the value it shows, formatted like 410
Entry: -6
